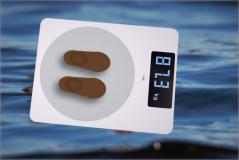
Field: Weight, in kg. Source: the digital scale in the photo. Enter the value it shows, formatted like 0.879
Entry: 87.3
